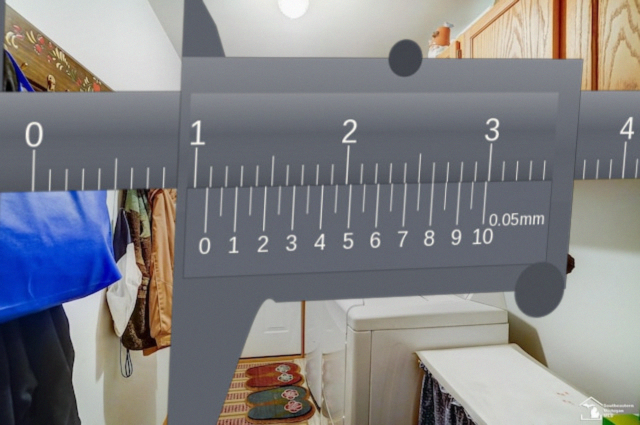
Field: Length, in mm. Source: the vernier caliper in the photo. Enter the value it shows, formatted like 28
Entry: 10.8
